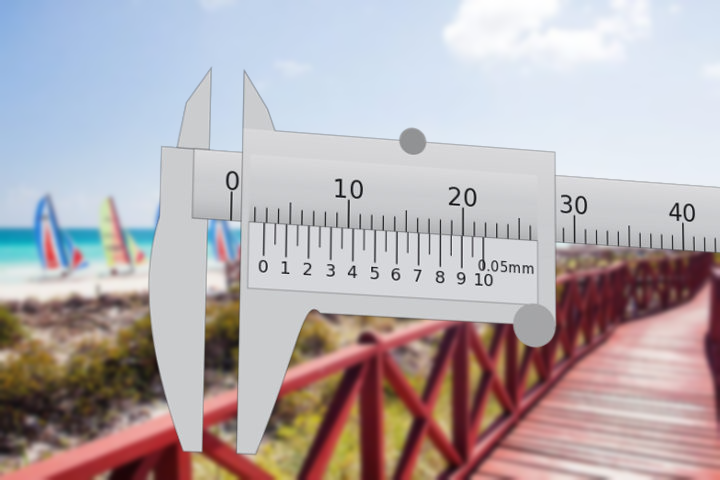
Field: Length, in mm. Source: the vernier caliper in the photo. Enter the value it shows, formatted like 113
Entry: 2.8
